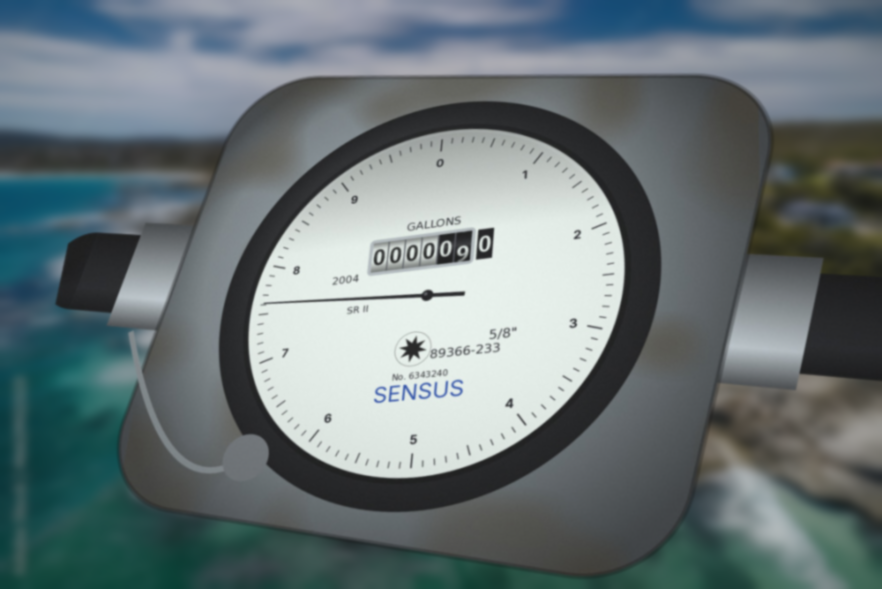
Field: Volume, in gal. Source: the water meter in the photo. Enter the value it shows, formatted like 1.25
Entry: 87.6
